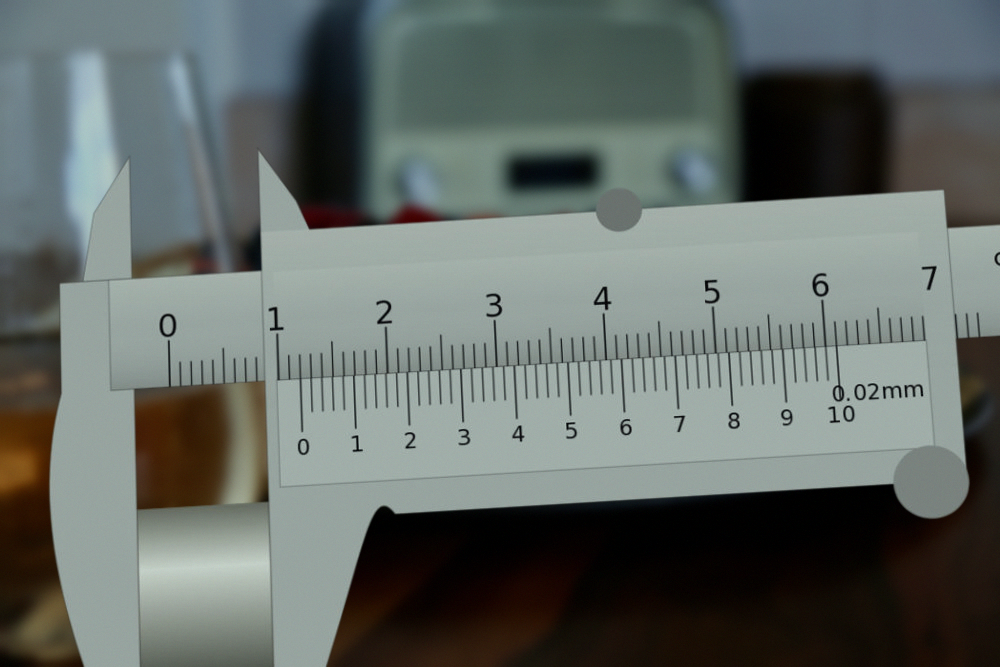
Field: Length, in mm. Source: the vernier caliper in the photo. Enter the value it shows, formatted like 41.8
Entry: 12.0
